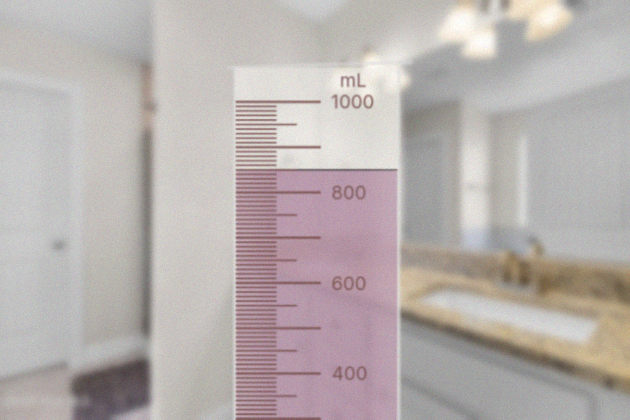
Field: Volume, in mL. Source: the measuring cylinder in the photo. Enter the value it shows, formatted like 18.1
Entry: 850
